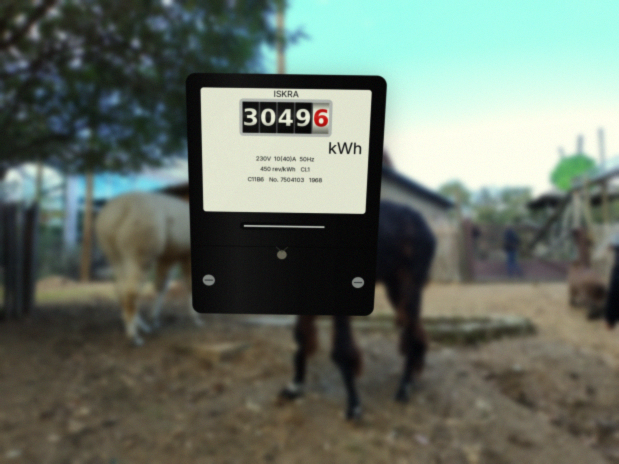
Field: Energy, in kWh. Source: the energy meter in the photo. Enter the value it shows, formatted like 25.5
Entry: 3049.6
